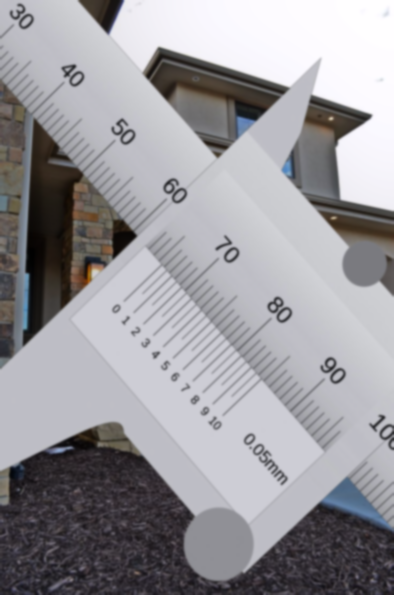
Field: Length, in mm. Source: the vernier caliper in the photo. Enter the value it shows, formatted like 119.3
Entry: 65.6
